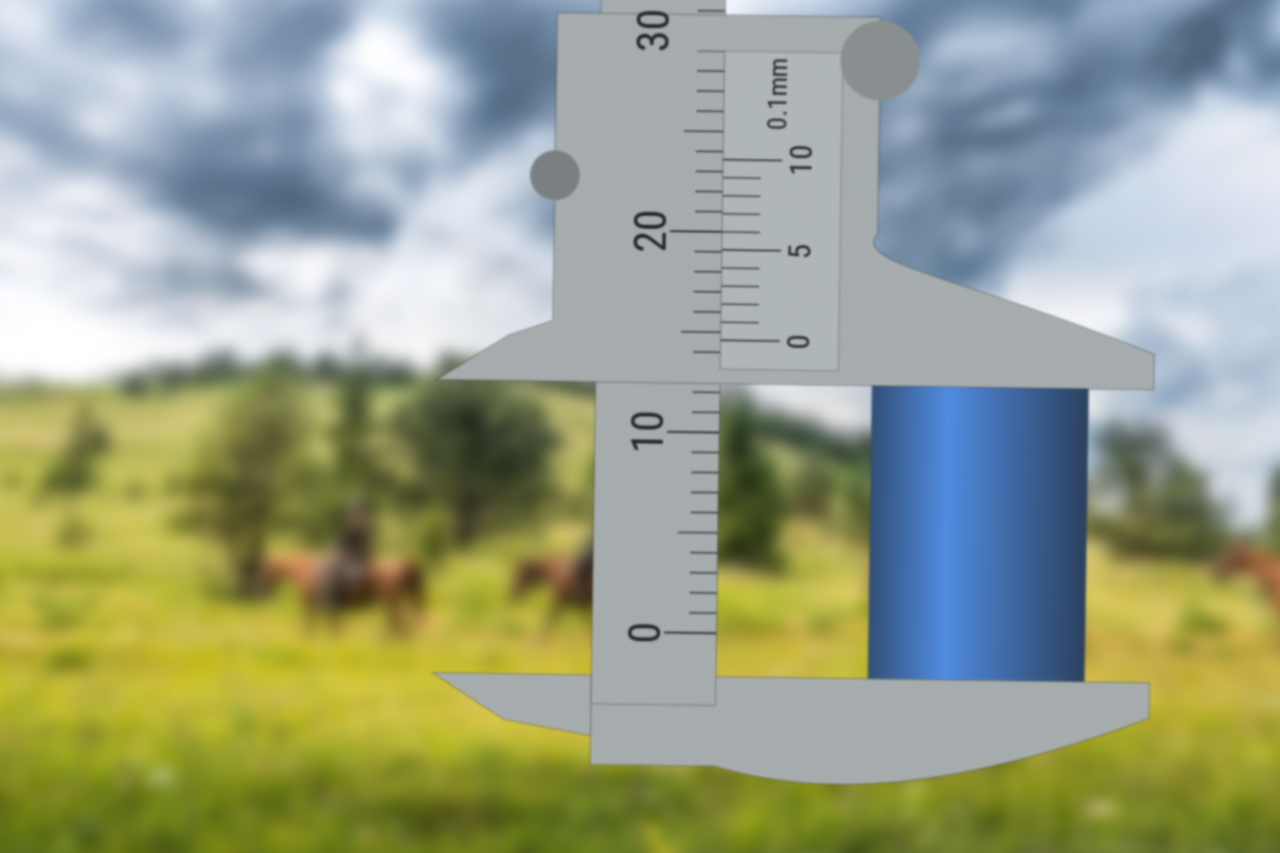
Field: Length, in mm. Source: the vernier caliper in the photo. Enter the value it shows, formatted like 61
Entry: 14.6
